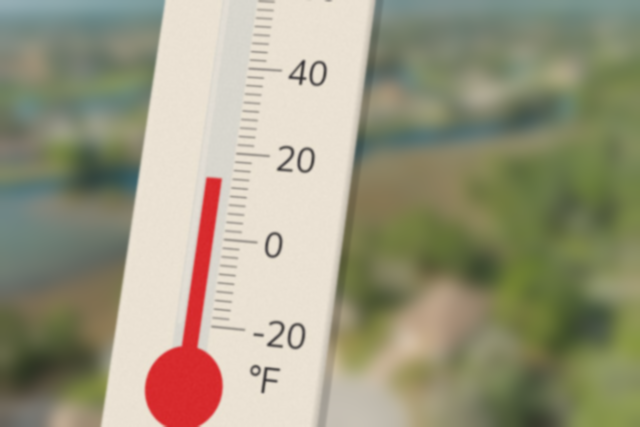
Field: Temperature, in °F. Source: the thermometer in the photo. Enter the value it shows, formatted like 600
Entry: 14
